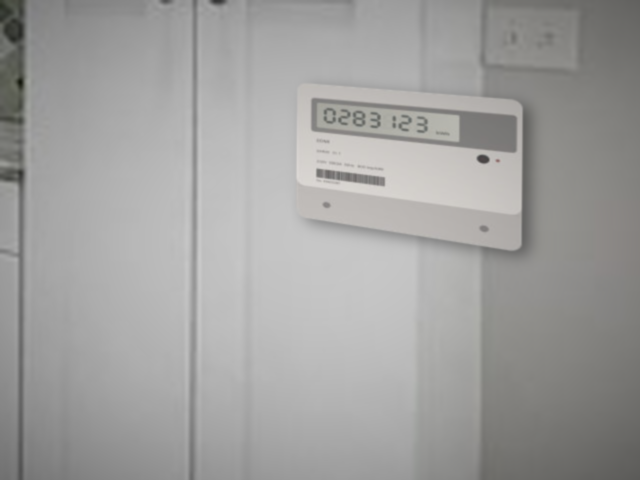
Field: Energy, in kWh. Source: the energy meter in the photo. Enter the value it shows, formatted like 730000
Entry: 283123
